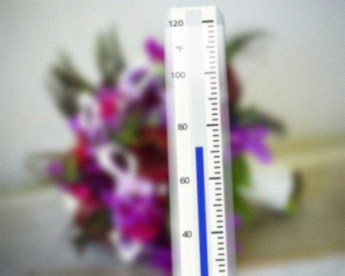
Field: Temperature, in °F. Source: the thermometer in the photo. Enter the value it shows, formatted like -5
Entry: 72
